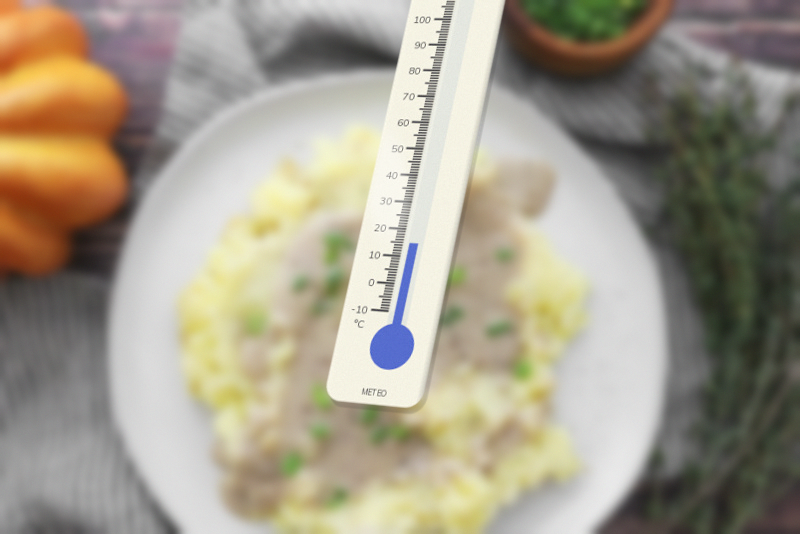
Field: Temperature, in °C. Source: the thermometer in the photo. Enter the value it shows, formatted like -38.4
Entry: 15
